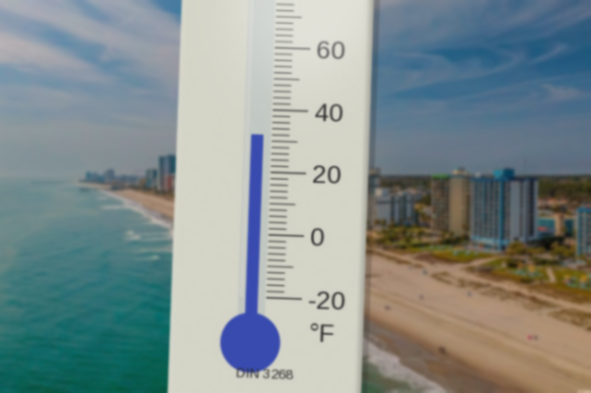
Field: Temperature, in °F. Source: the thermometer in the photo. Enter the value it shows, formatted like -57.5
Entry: 32
